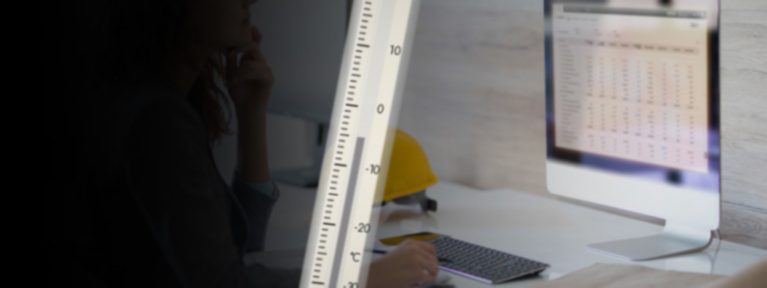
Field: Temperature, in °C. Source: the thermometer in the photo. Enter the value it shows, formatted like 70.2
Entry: -5
